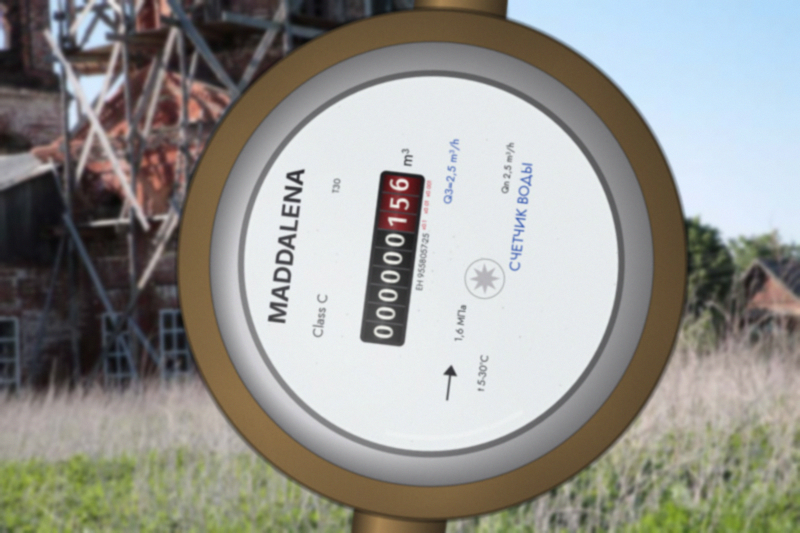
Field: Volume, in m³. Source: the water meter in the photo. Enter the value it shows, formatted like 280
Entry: 0.156
